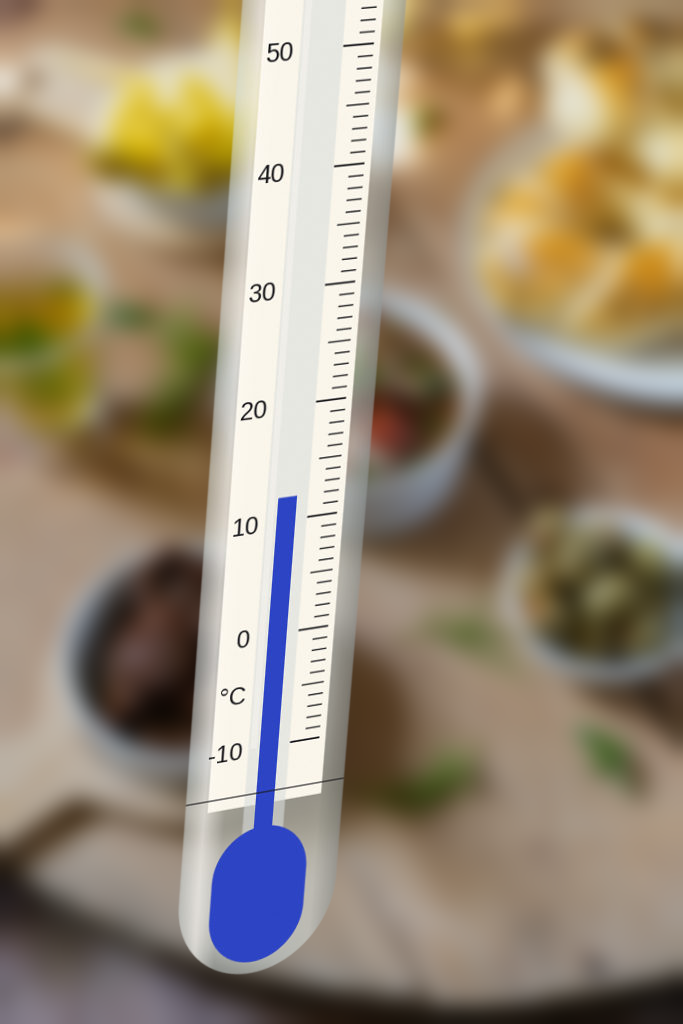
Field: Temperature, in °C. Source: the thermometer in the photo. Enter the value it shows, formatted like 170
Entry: 12
